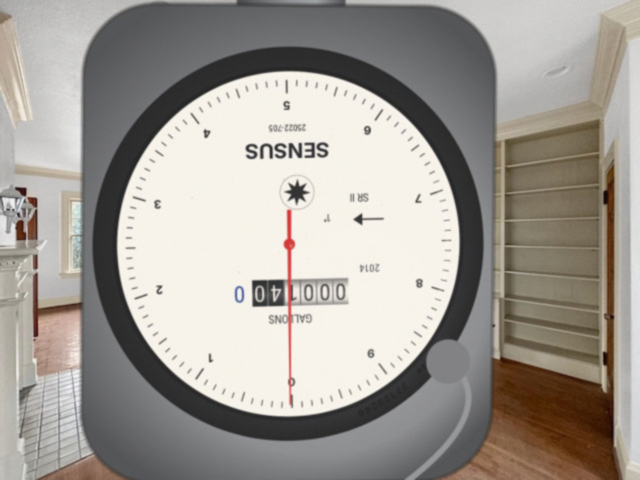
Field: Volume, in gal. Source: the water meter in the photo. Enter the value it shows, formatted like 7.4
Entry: 1400.0
